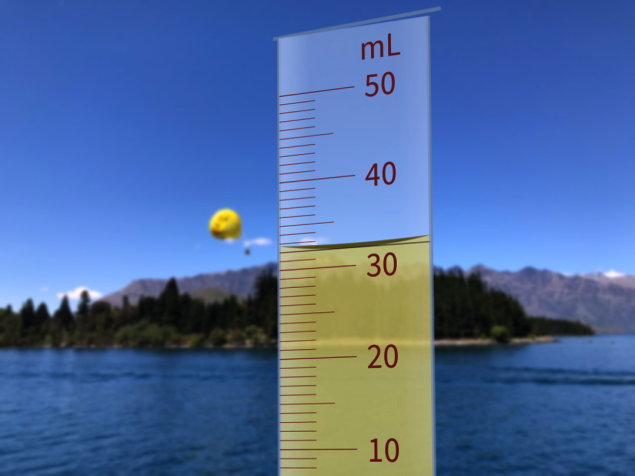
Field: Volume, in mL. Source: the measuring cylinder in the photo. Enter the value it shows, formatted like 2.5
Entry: 32
